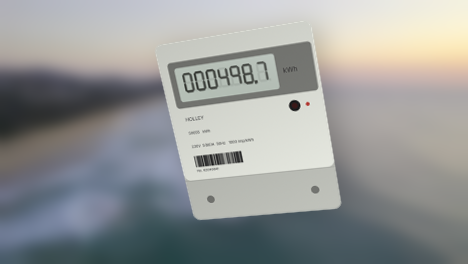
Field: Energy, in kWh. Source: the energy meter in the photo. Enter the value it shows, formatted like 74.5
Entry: 498.7
